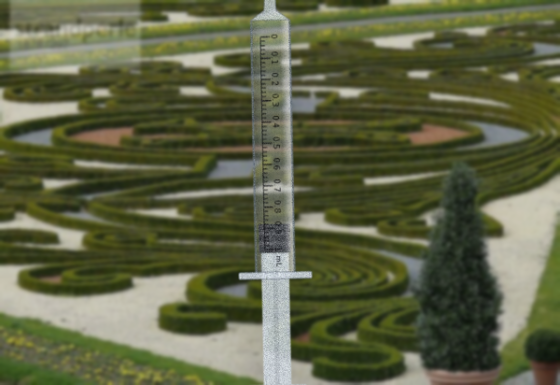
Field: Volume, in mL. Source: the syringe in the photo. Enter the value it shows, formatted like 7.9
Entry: 0.88
